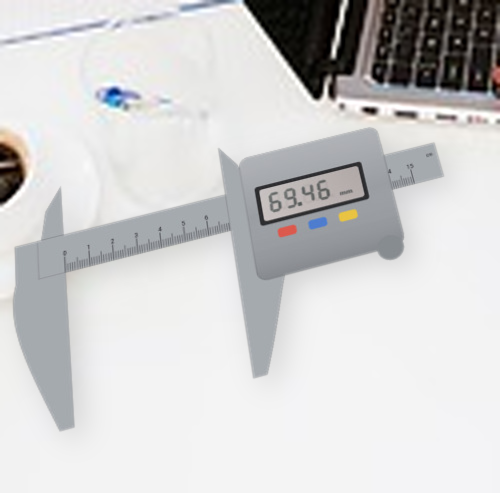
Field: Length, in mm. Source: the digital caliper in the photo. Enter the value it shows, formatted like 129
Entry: 69.46
